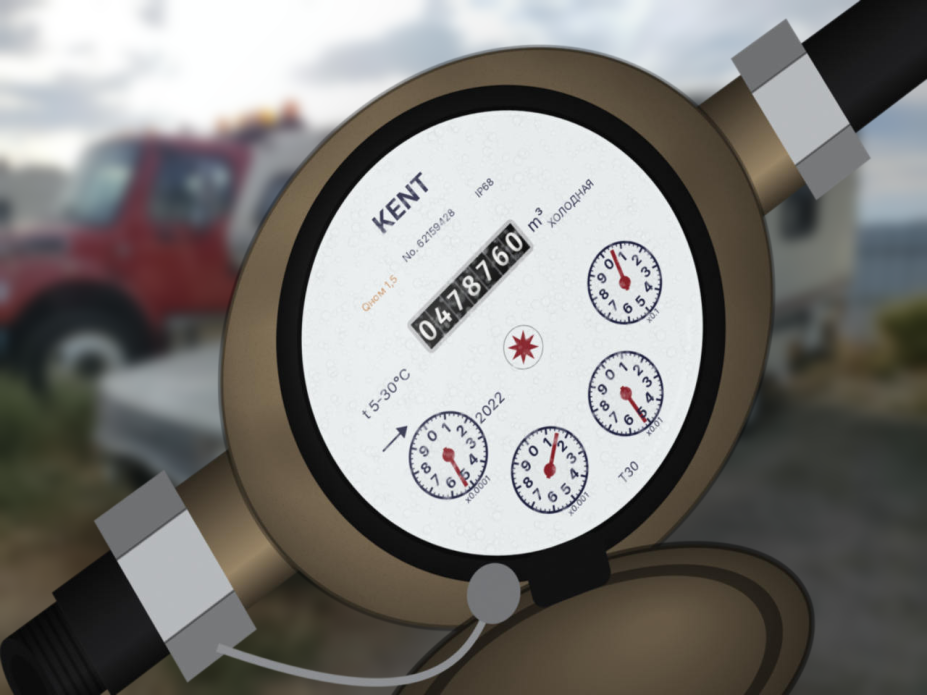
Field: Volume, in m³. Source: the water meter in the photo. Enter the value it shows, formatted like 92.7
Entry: 478760.0515
